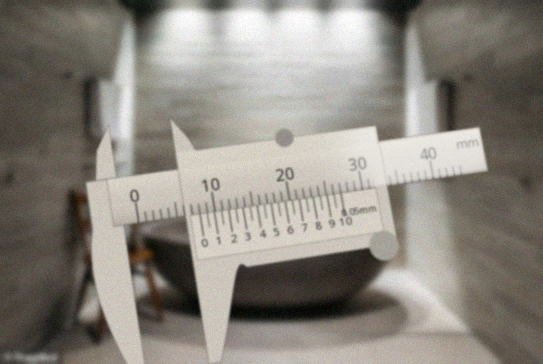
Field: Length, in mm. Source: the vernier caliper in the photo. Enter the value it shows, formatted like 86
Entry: 8.0
